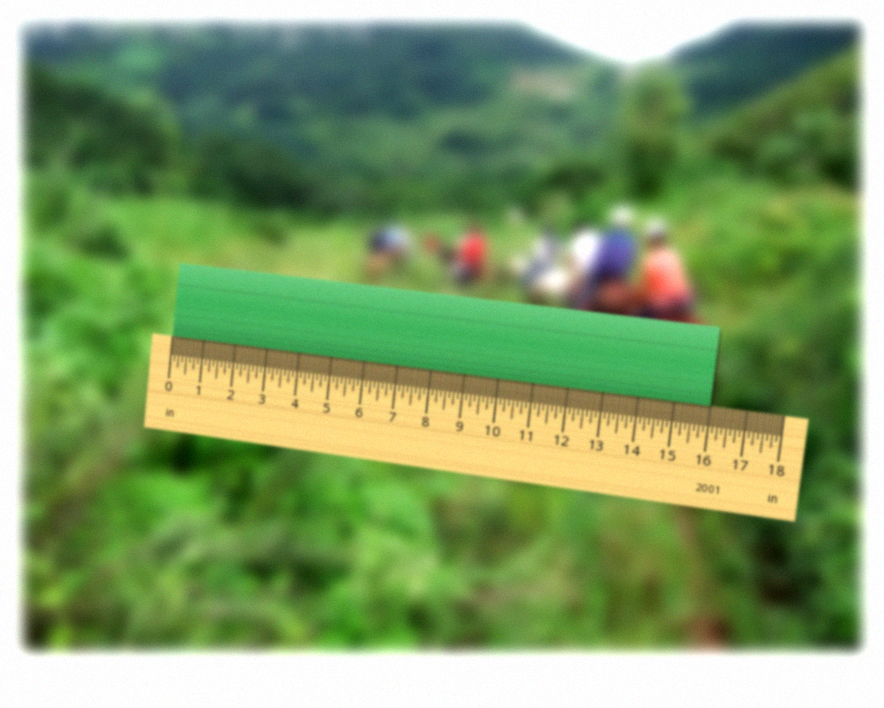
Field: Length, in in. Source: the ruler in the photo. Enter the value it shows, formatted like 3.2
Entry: 16
